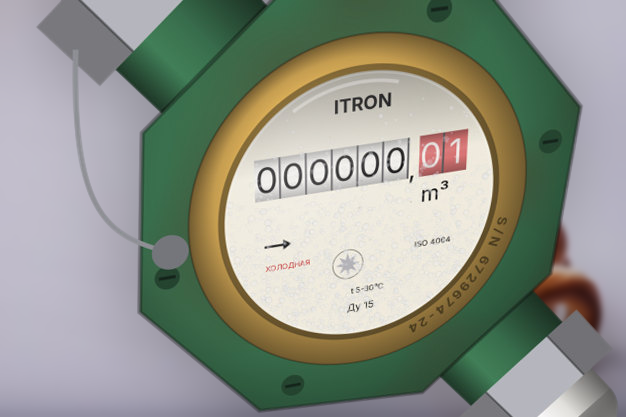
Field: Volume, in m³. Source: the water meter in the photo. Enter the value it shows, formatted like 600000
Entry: 0.01
